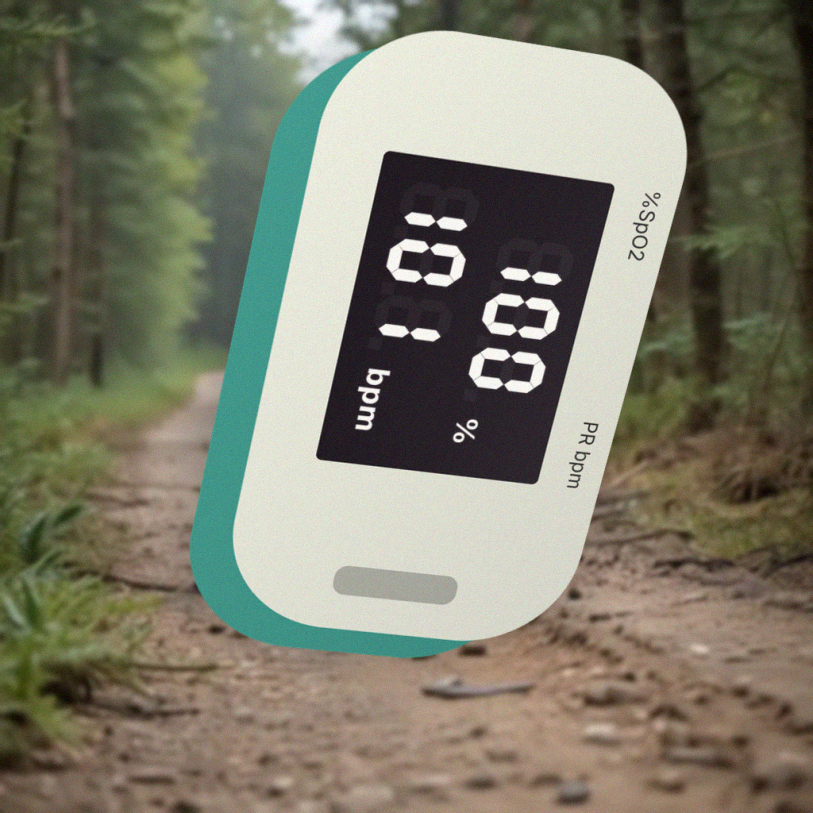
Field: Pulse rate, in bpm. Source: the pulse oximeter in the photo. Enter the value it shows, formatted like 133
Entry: 101
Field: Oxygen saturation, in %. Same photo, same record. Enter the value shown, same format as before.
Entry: 100
